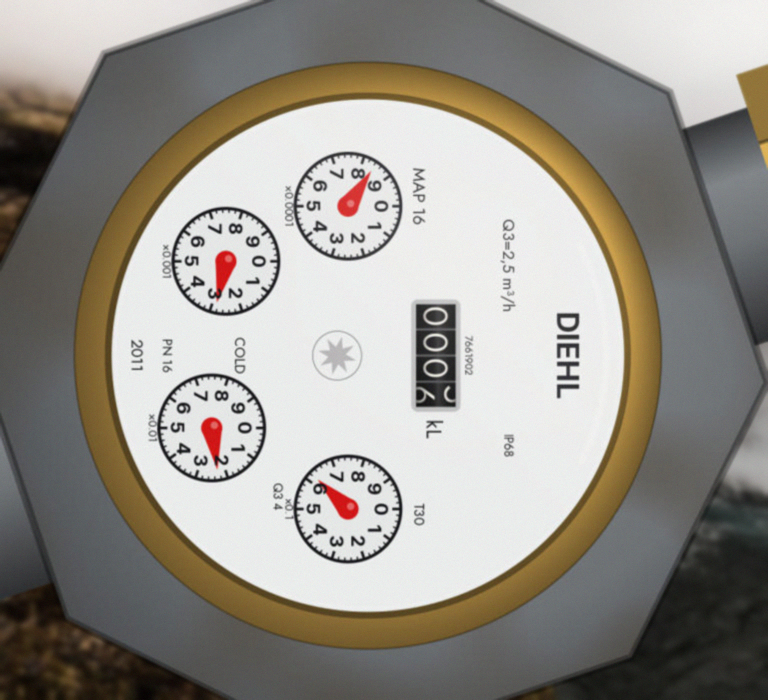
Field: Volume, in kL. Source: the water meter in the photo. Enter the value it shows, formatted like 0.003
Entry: 5.6228
